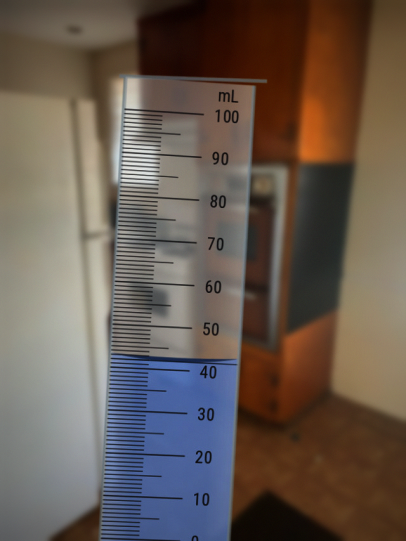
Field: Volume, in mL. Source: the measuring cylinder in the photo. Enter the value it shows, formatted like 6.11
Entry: 42
